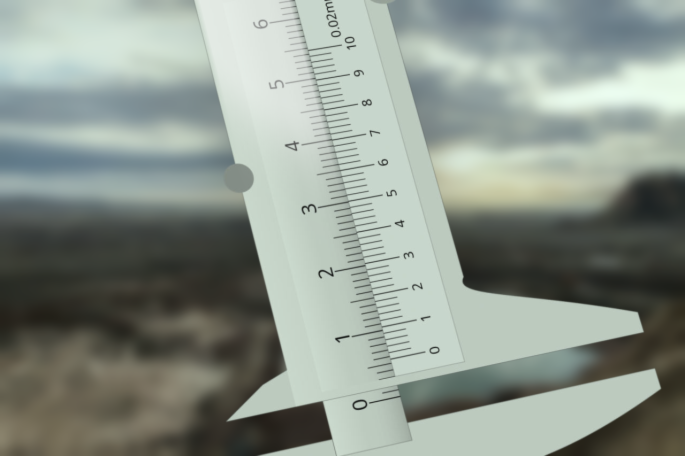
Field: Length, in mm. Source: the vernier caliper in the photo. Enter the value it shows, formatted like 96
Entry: 5.6
